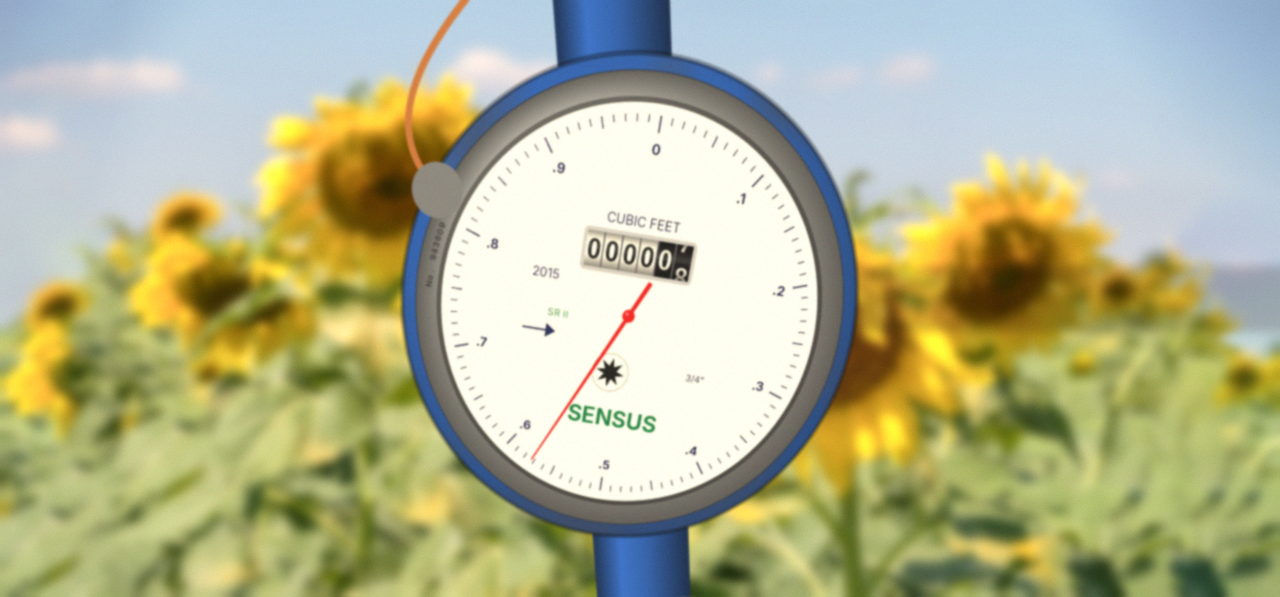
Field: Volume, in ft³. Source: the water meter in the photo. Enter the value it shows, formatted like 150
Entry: 7.57
